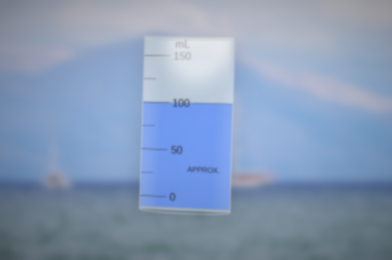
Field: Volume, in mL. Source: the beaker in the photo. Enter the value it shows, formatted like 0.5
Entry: 100
